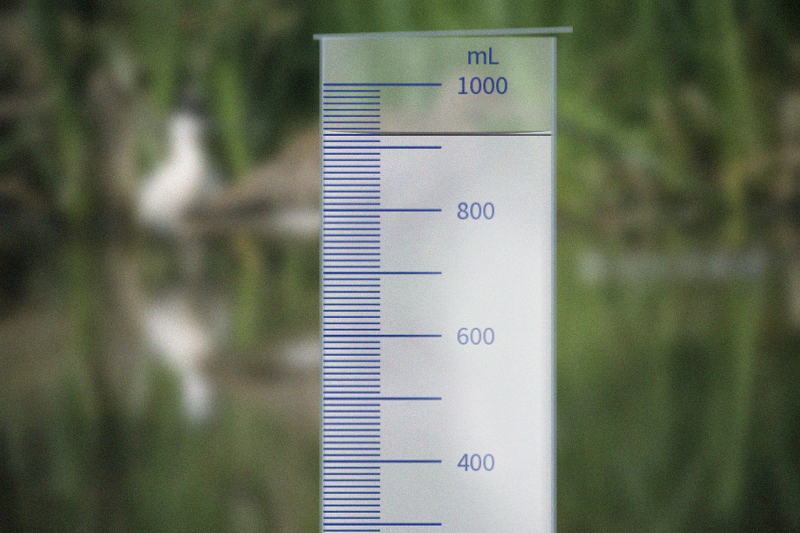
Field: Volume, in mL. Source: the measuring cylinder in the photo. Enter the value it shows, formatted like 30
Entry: 920
